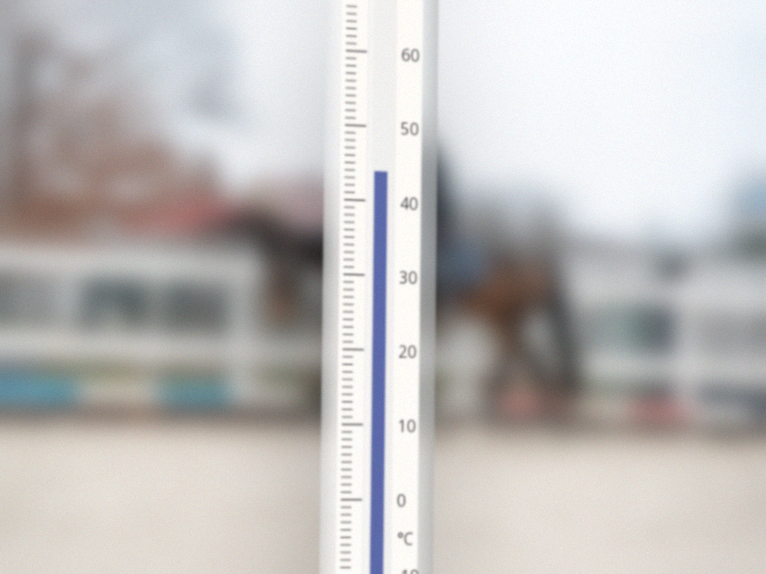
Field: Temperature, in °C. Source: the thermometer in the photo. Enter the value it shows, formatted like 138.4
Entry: 44
